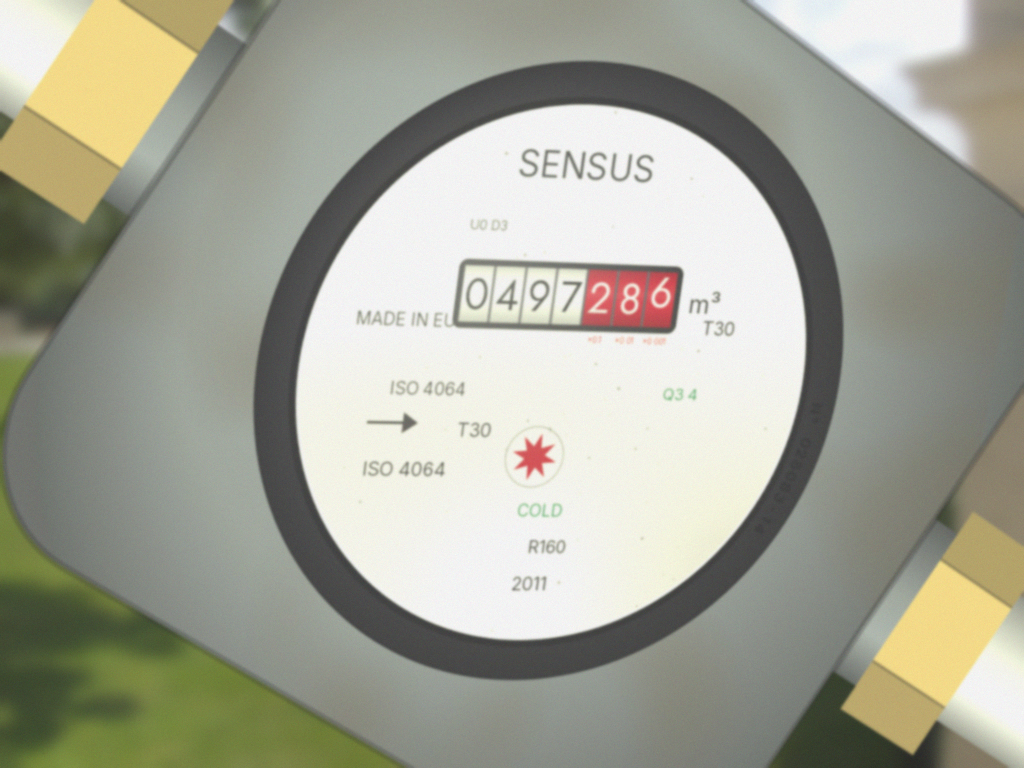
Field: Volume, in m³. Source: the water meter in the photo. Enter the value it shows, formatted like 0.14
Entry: 497.286
